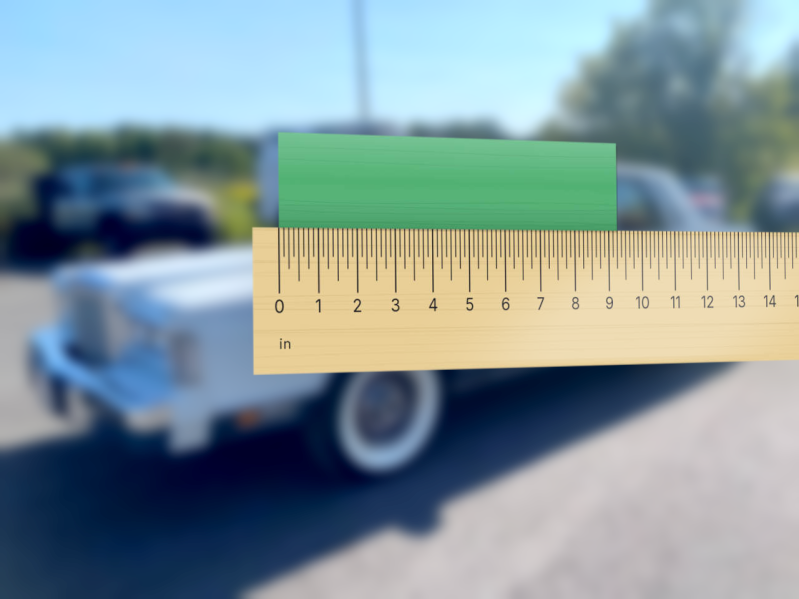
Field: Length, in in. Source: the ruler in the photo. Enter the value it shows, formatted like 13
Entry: 9.25
